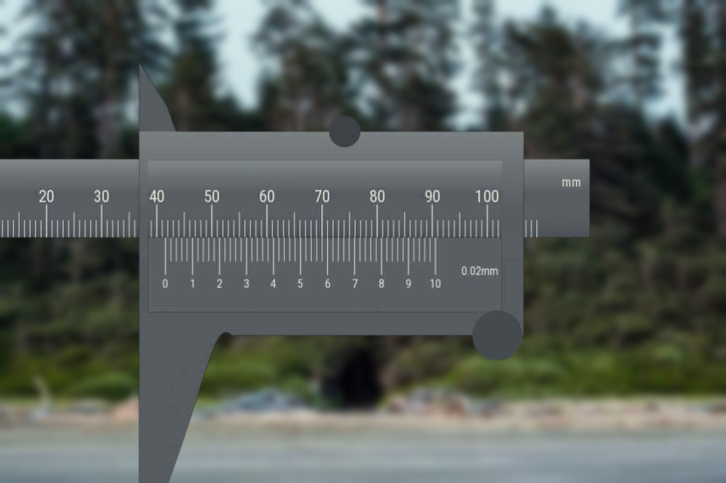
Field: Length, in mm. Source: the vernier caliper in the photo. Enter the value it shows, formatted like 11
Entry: 41.6
